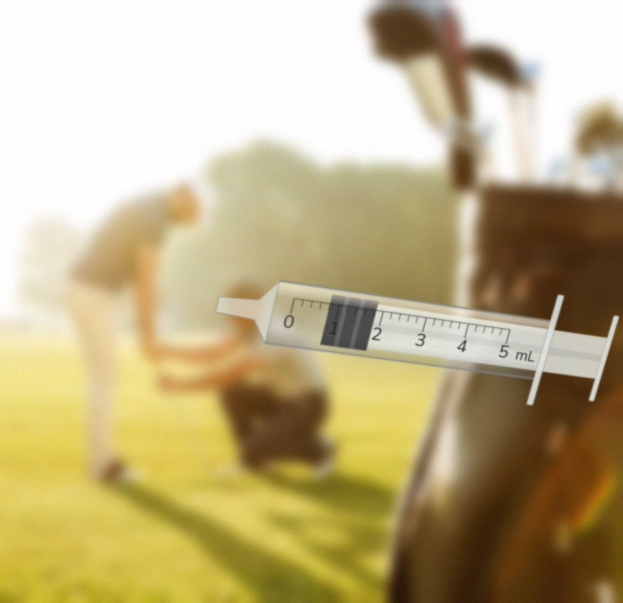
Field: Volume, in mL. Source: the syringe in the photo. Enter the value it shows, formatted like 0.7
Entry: 0.8
